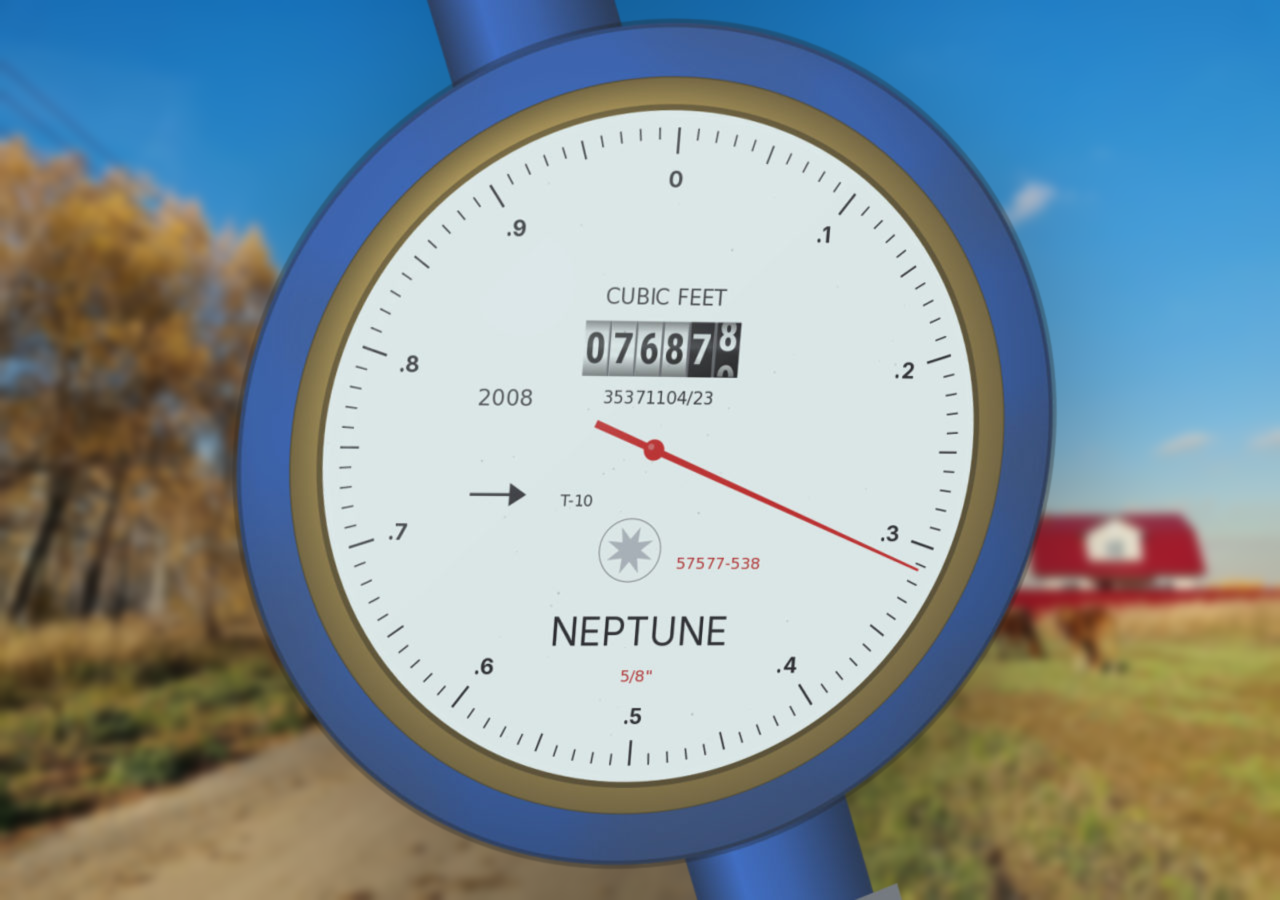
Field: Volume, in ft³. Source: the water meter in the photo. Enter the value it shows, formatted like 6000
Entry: 76878.31
